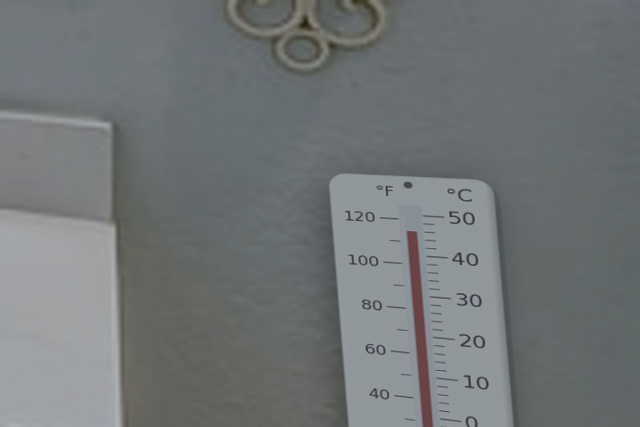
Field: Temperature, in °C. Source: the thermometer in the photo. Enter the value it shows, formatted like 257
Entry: 46
